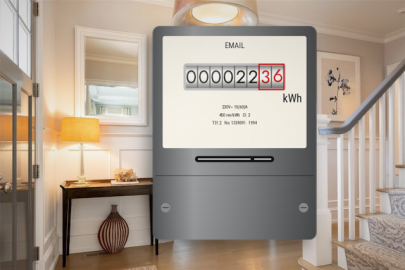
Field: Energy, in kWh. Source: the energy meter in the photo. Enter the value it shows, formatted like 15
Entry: 22.36
